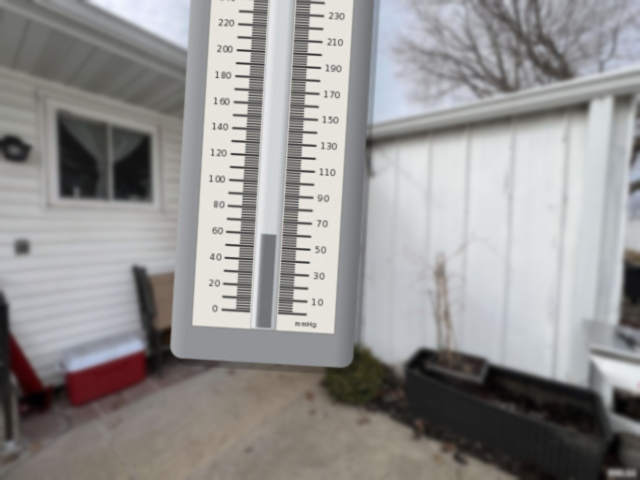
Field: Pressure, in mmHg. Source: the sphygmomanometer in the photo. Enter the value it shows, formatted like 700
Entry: 60
